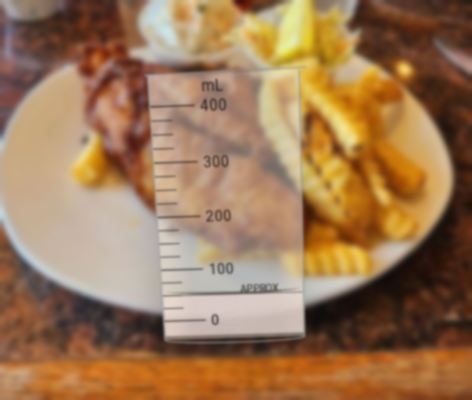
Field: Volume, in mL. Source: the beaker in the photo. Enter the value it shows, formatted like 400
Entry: 50
